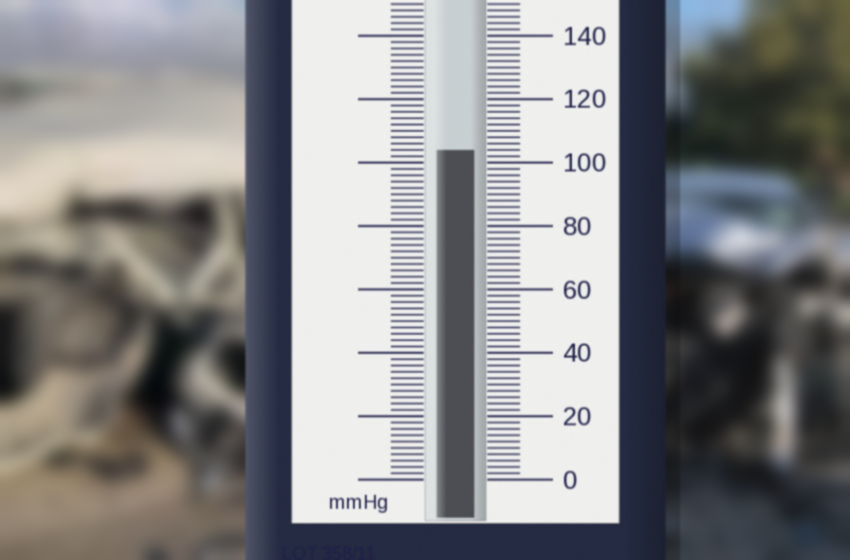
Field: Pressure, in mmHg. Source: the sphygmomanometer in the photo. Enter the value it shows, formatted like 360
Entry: 104
